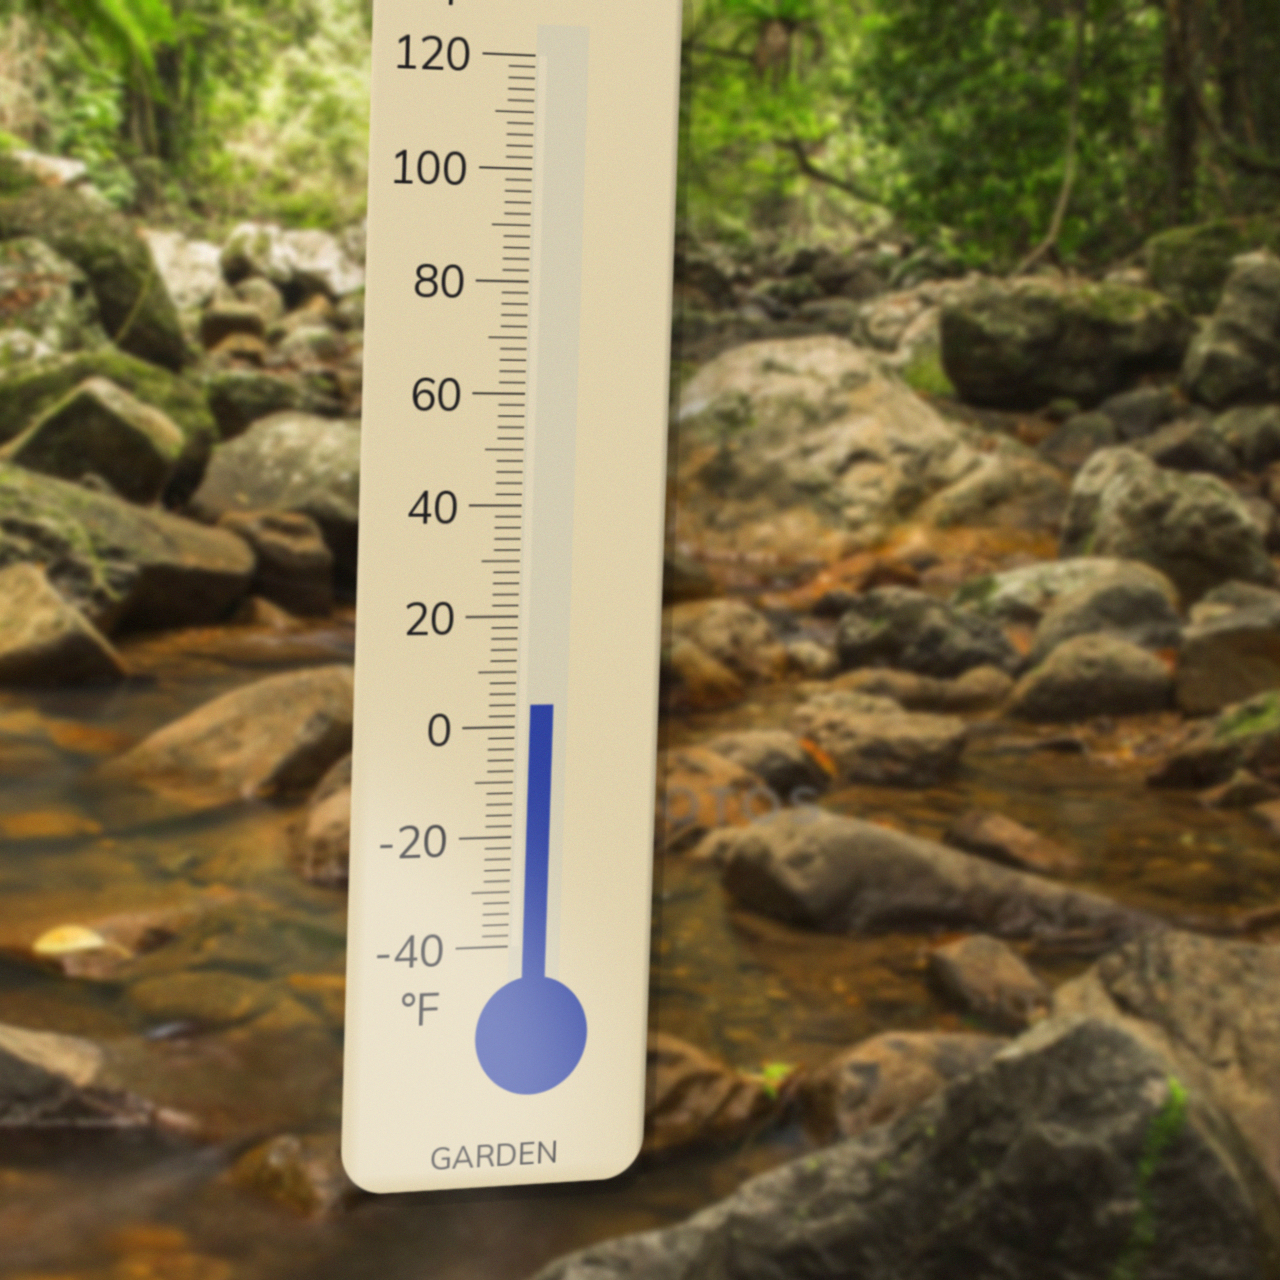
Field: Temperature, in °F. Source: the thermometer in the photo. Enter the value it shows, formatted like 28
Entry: 4
